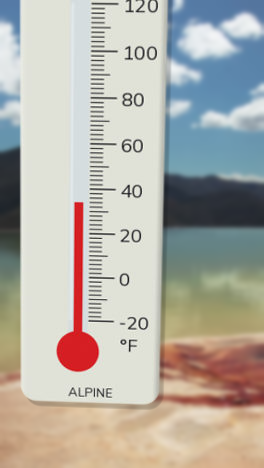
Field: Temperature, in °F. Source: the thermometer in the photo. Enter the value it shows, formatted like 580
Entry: 34
